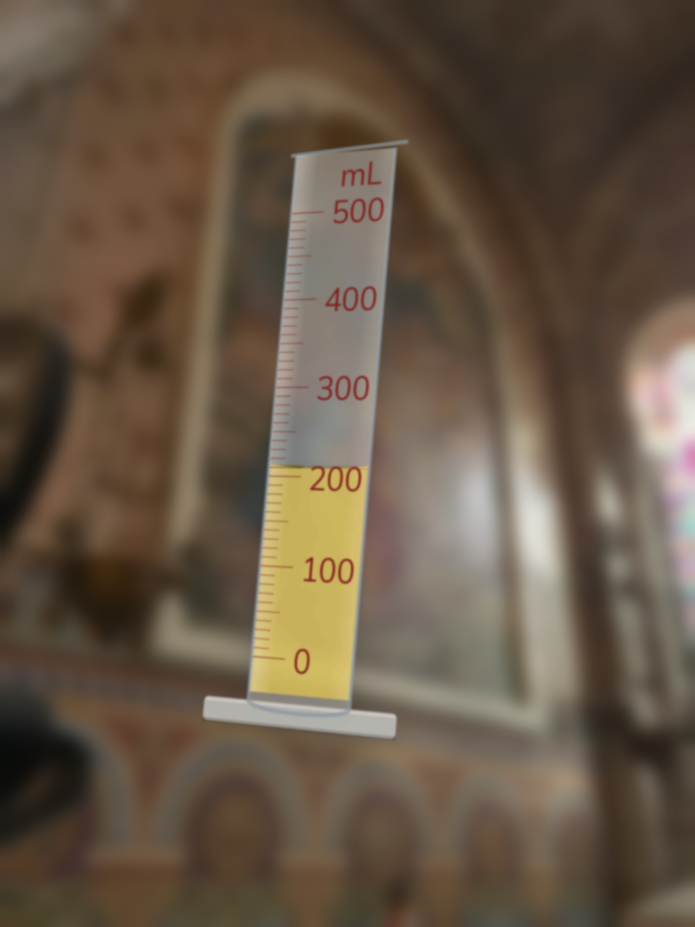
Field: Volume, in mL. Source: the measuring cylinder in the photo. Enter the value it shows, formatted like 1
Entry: 210
